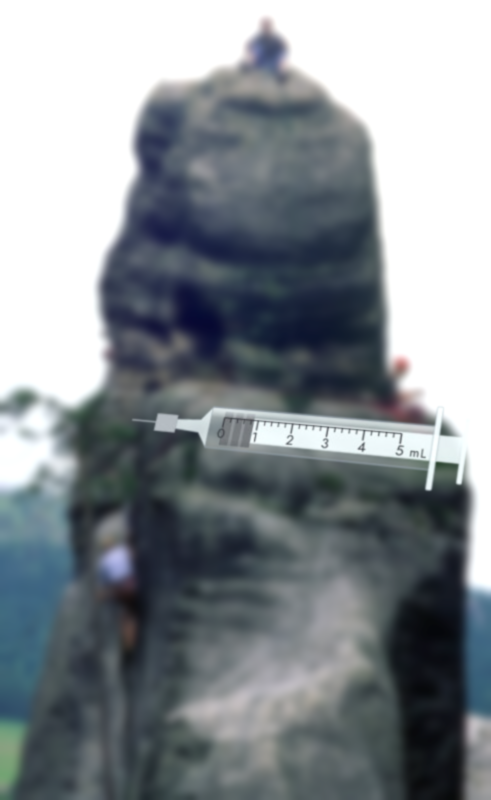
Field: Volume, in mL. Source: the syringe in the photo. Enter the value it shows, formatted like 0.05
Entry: 0
